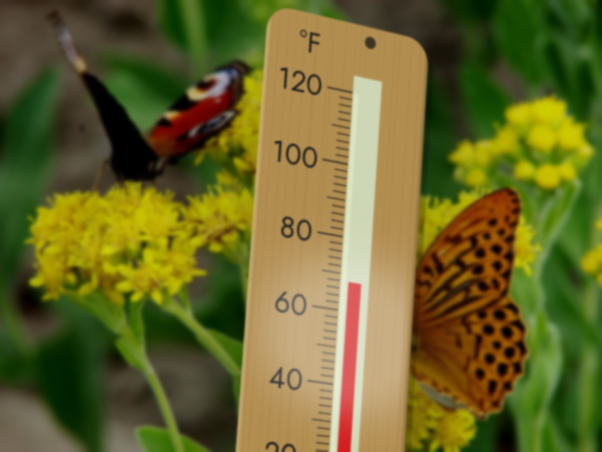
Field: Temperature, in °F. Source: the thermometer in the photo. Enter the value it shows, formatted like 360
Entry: 68
